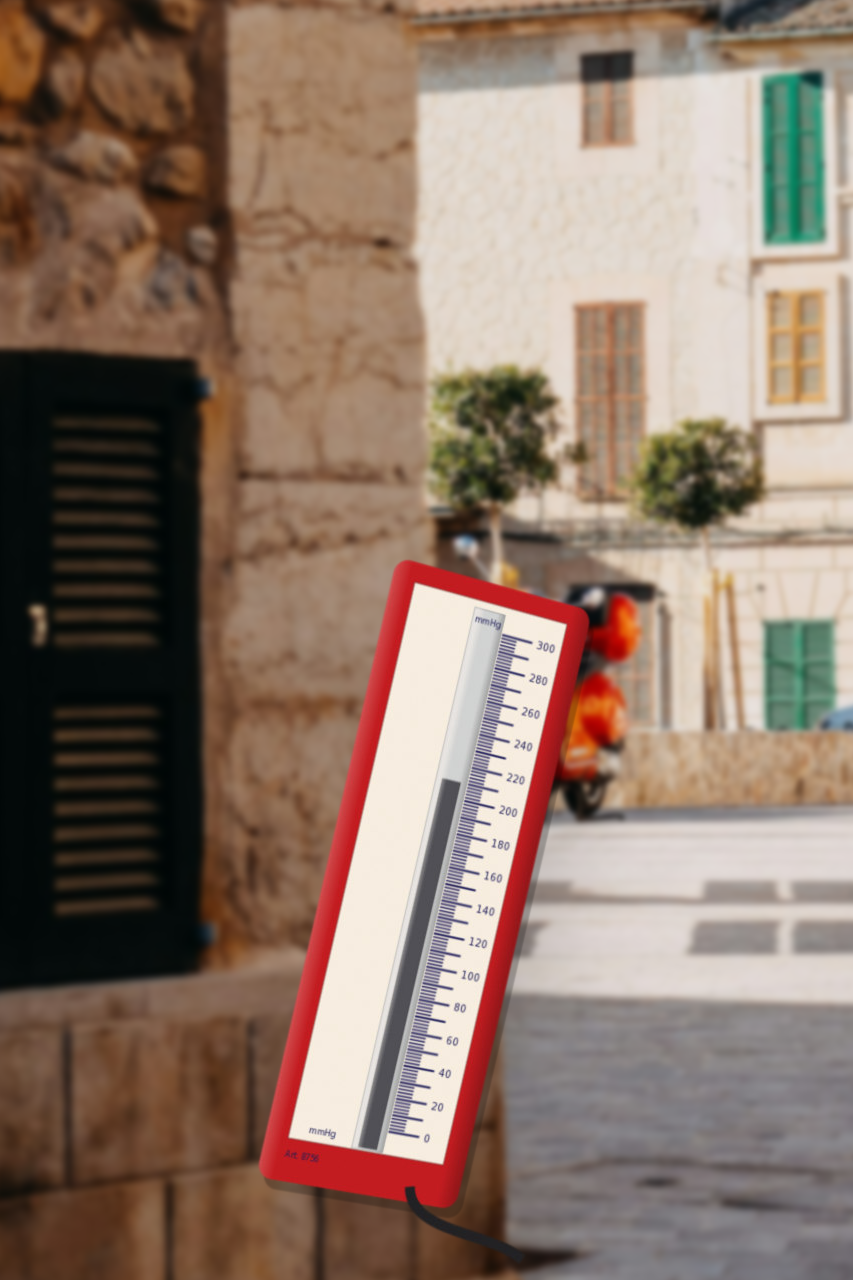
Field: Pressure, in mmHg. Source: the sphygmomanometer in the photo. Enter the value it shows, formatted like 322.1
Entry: 210
